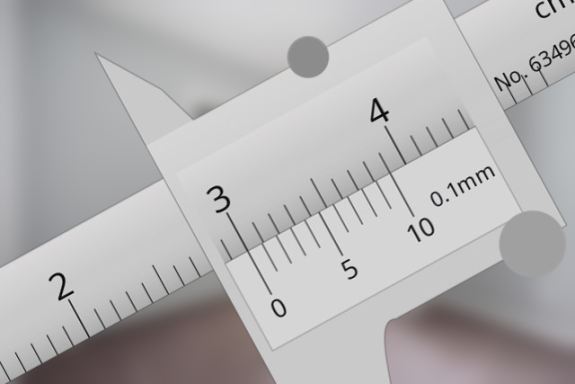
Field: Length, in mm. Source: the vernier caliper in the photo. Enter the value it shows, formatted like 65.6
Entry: 30.0
